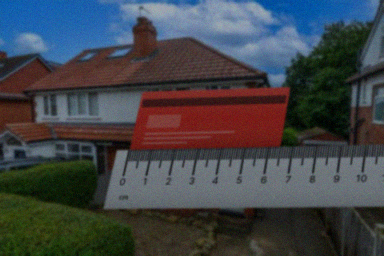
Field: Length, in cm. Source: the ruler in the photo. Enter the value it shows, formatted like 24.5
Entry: 6.5
